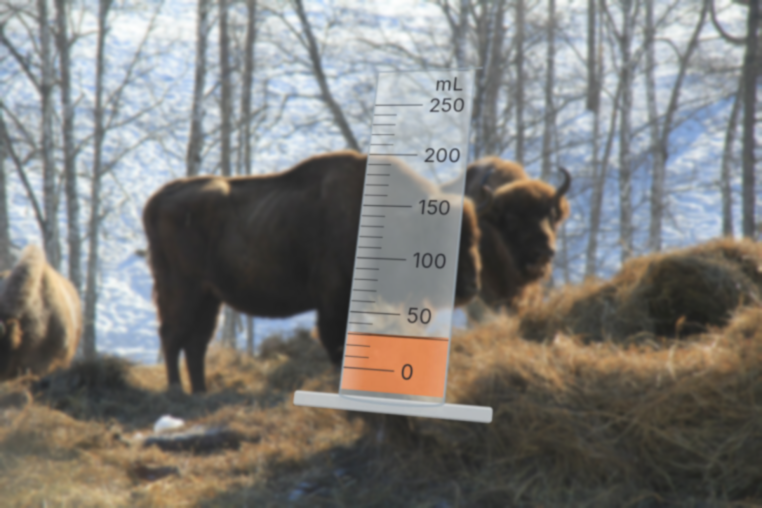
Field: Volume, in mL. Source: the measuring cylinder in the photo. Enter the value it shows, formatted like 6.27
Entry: 30
